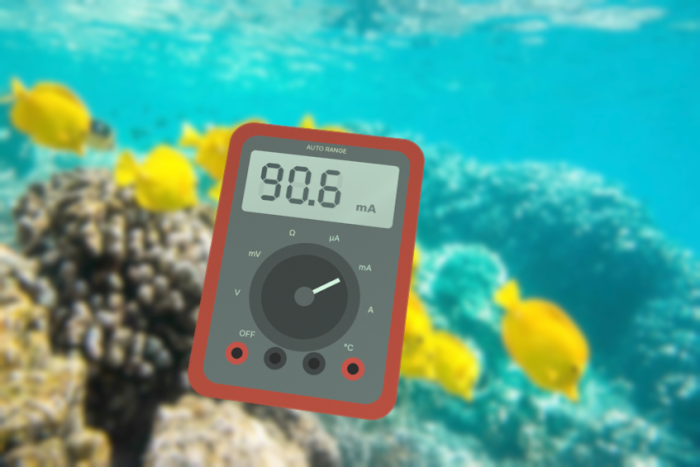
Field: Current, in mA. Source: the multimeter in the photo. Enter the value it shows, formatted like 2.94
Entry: 90.6
